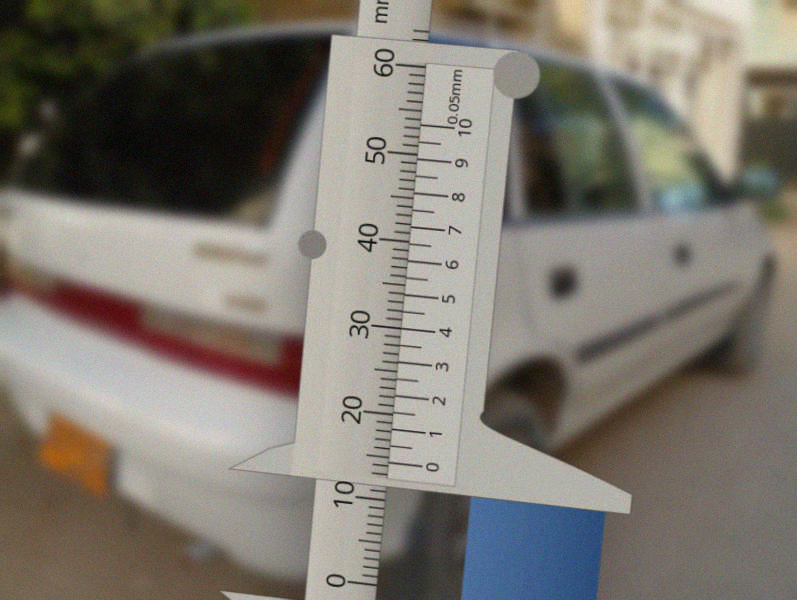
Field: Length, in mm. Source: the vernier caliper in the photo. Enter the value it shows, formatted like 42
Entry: 14.4
